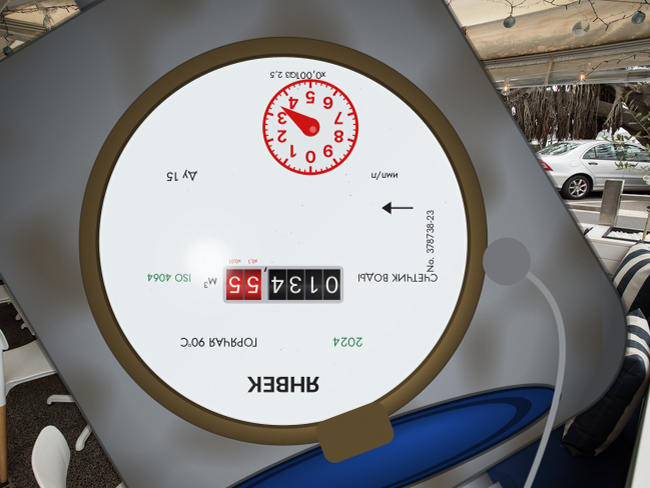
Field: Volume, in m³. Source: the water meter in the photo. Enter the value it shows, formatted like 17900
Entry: 134.553
